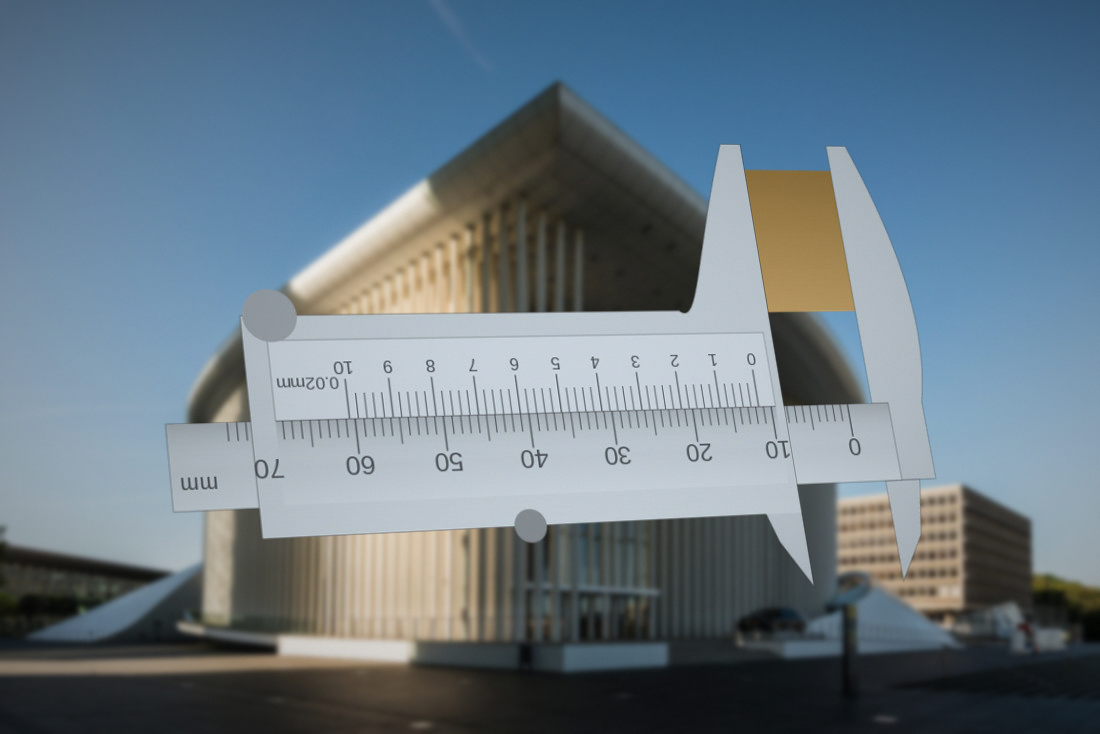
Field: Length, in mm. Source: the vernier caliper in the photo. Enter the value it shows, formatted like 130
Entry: 11.6
